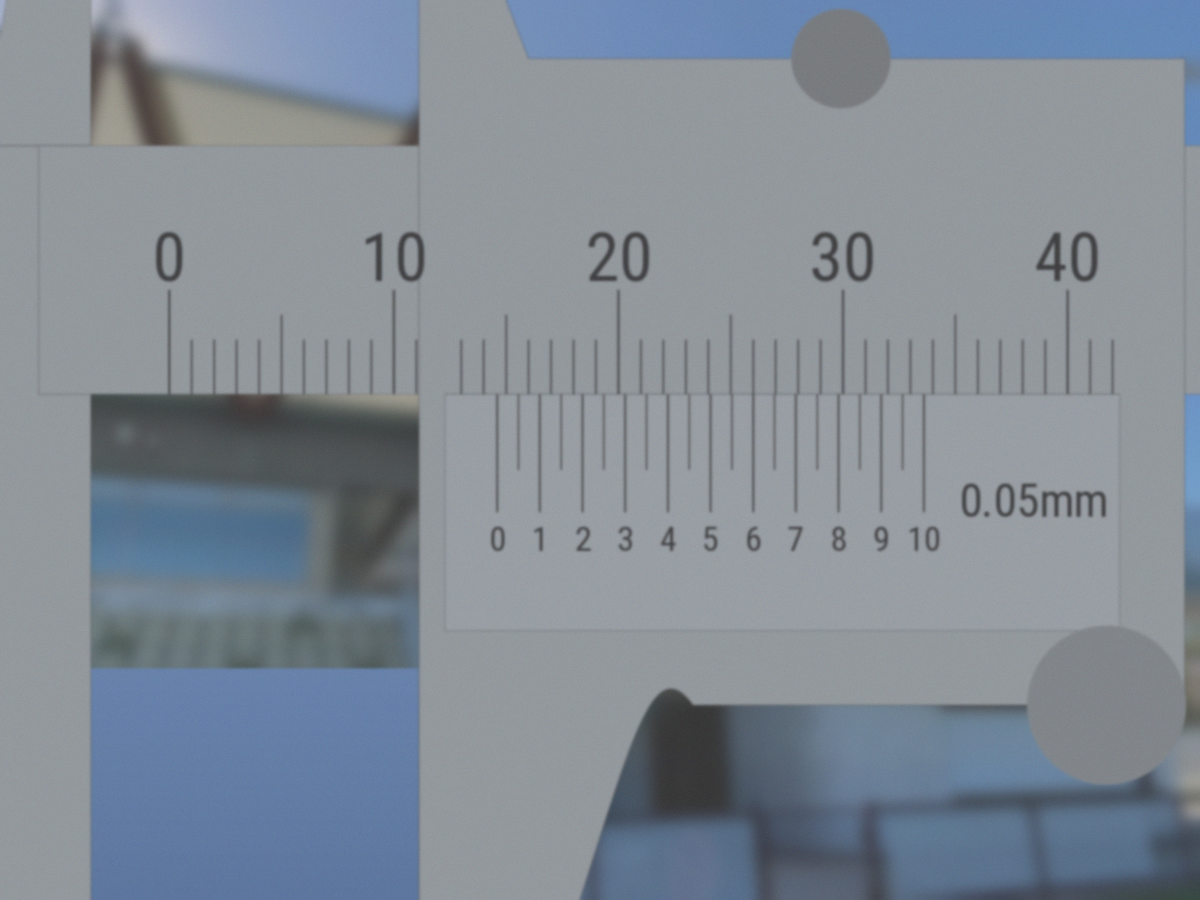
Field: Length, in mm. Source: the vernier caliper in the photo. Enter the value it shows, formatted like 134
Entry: 14.6
